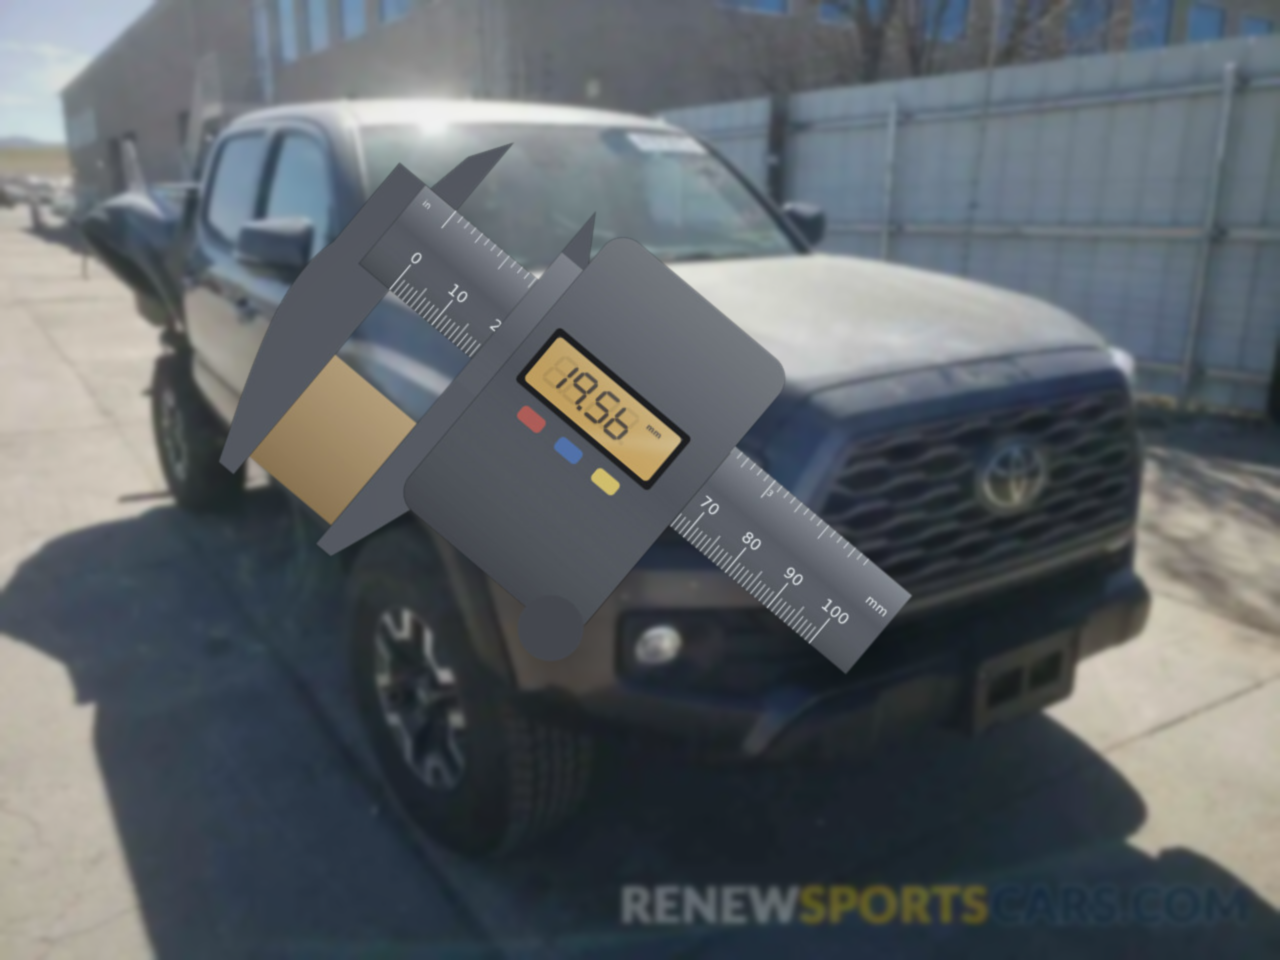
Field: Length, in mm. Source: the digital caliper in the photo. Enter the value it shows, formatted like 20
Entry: 19.56
